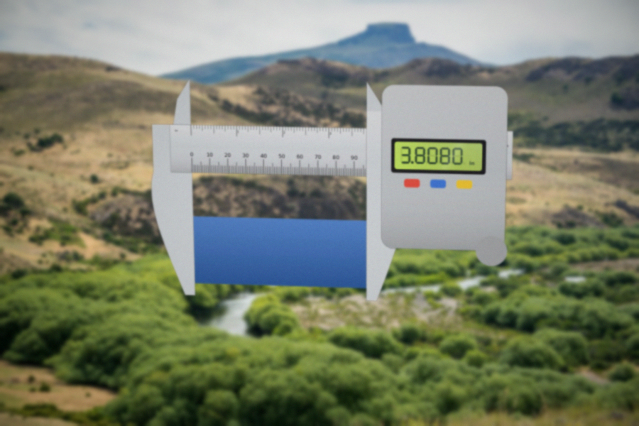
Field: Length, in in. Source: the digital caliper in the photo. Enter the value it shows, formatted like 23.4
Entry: 3.8080
